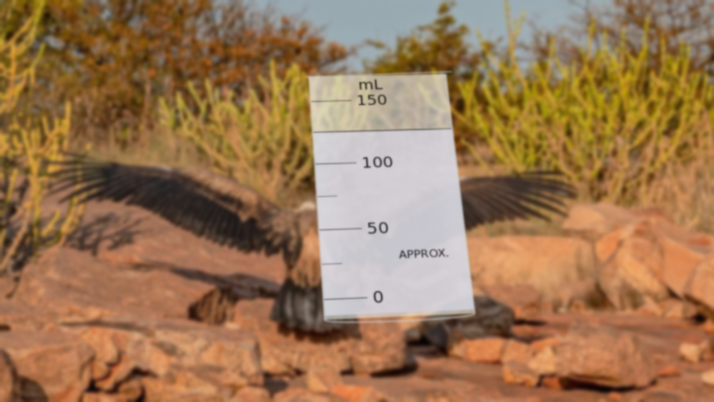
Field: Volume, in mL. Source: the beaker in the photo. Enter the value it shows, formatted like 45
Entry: 125
